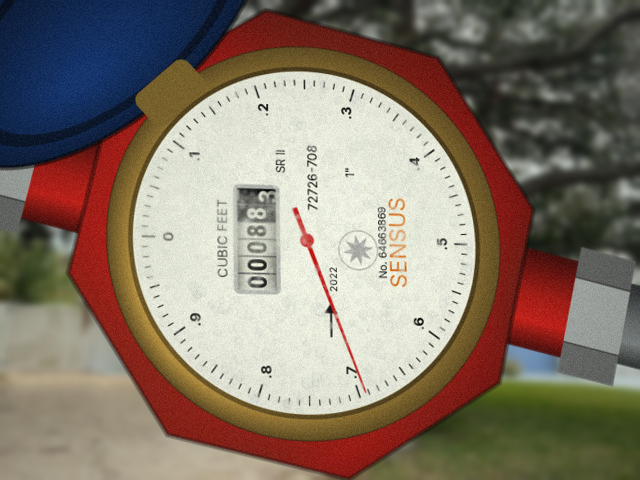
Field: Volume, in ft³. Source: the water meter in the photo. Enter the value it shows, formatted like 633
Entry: 882.69
